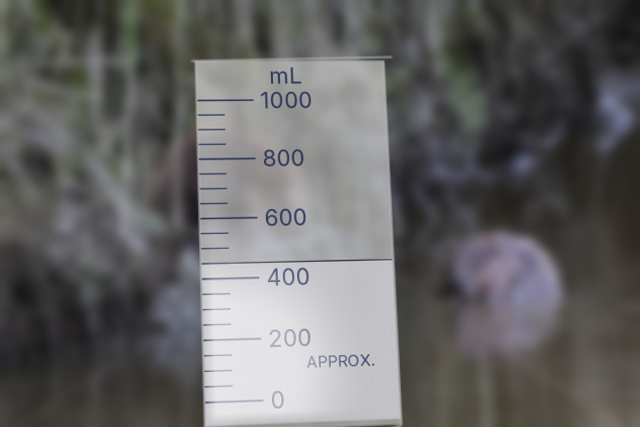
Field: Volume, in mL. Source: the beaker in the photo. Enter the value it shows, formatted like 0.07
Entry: 450
